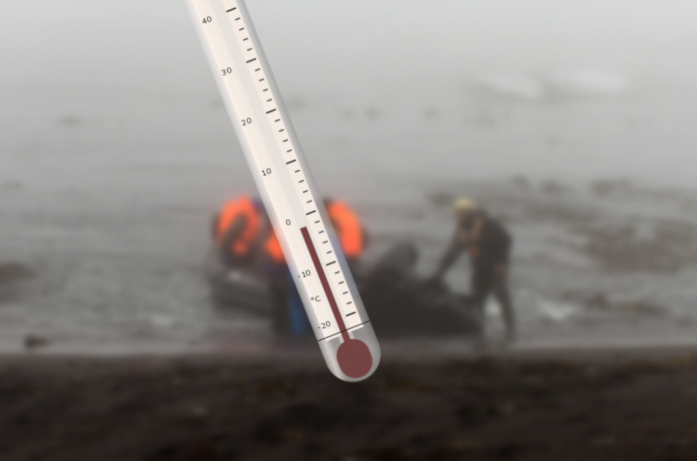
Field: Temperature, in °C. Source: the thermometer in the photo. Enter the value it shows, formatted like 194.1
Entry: -2
